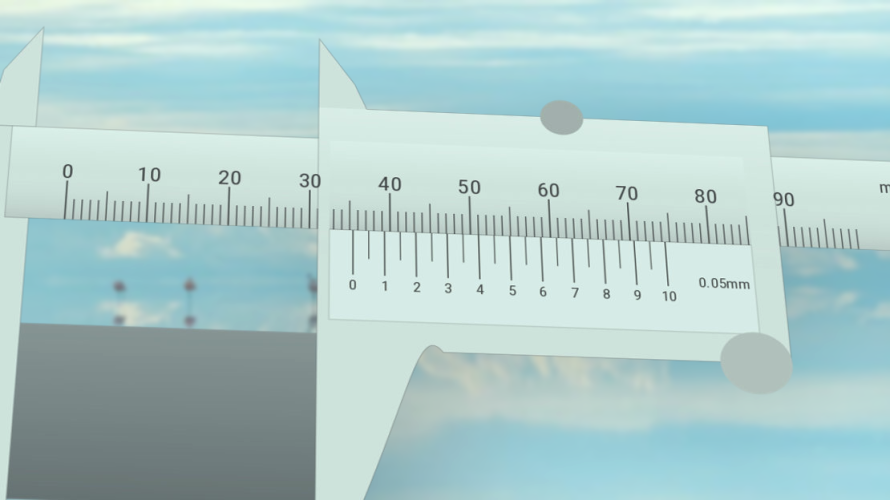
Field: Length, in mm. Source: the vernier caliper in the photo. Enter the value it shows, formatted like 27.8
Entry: 35.4
